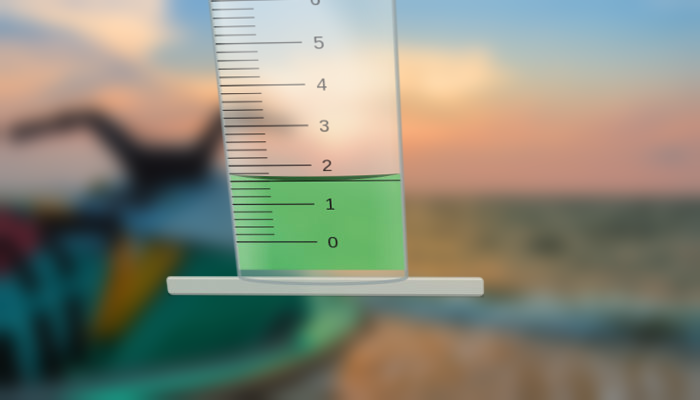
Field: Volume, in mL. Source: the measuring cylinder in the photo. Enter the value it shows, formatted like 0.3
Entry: 1.6
